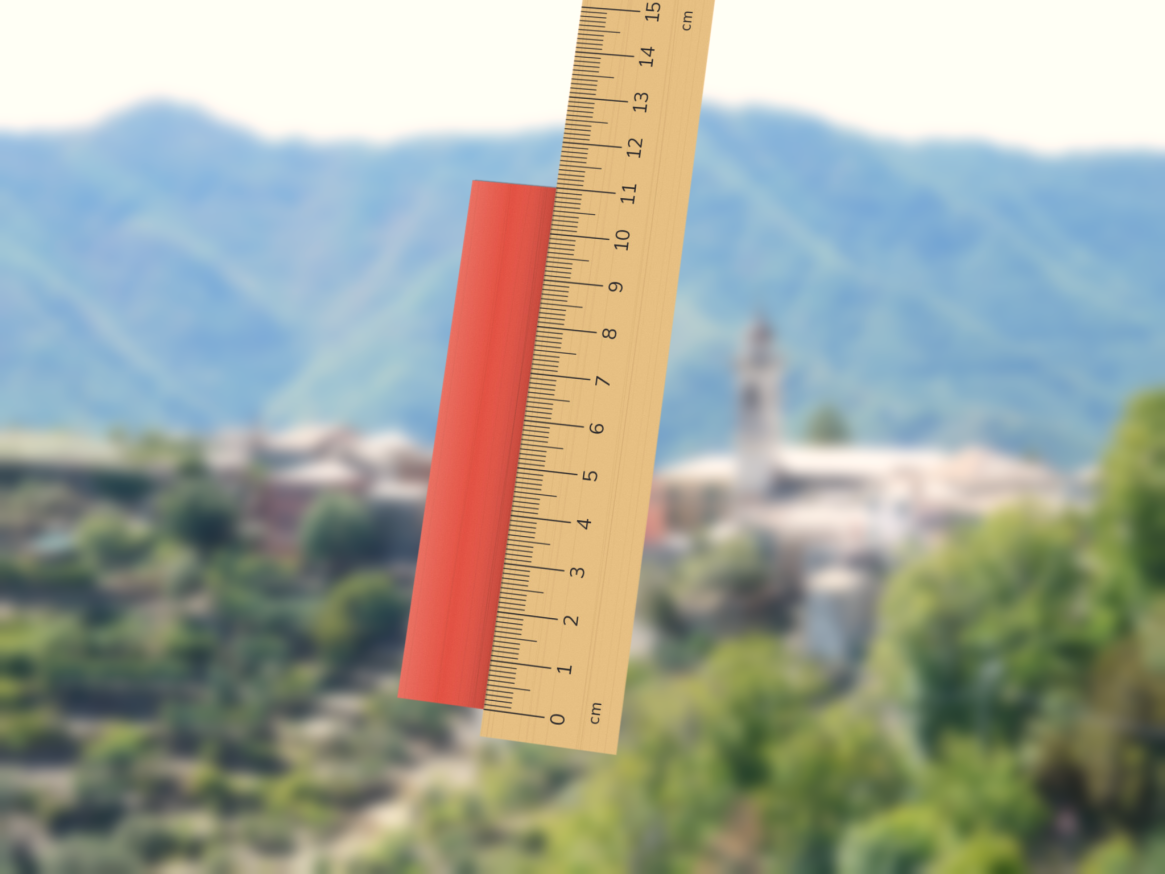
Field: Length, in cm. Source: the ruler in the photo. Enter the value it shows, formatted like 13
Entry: 11
